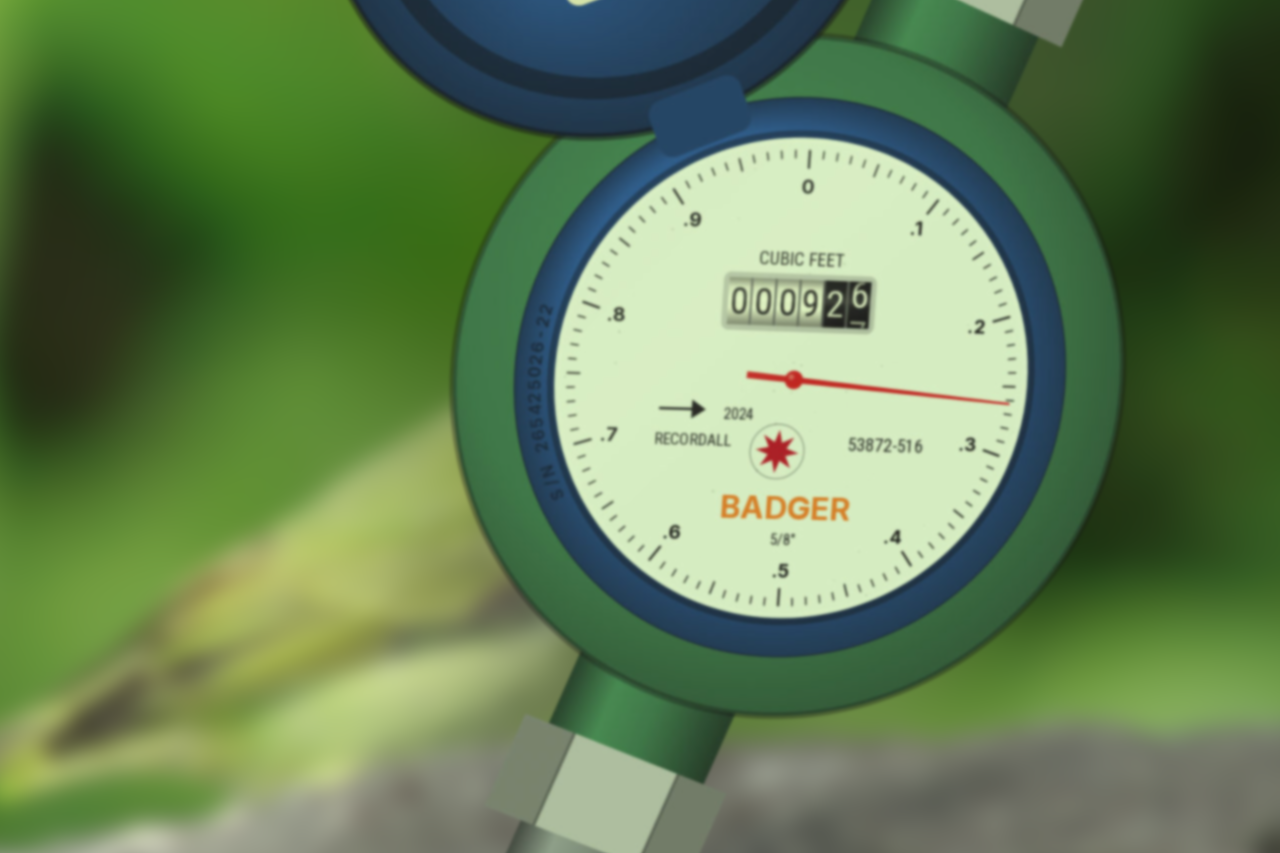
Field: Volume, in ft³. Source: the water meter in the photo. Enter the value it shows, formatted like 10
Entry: 926.26
